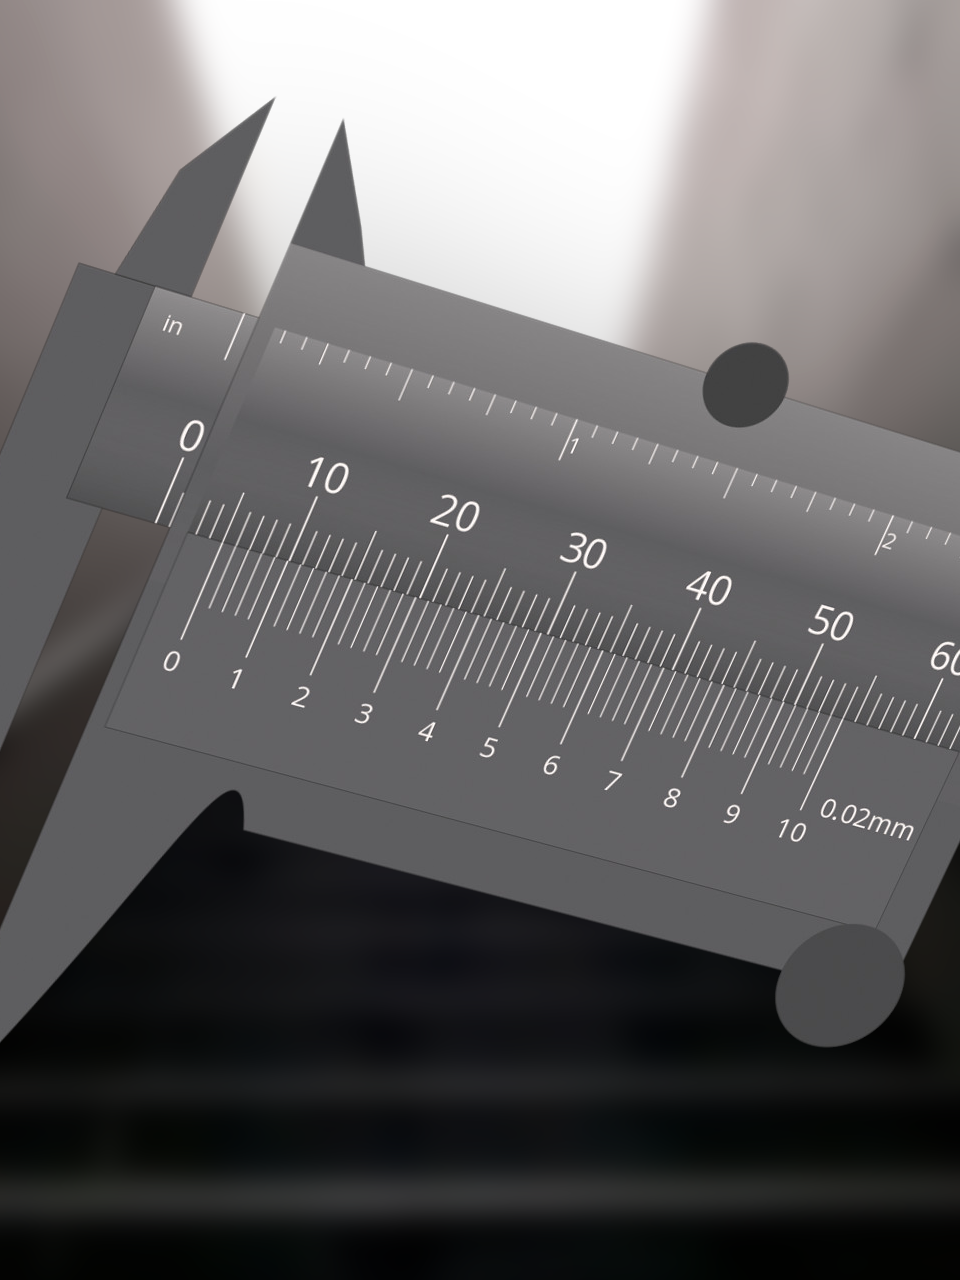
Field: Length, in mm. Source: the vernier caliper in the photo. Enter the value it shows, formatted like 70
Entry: 5.0
